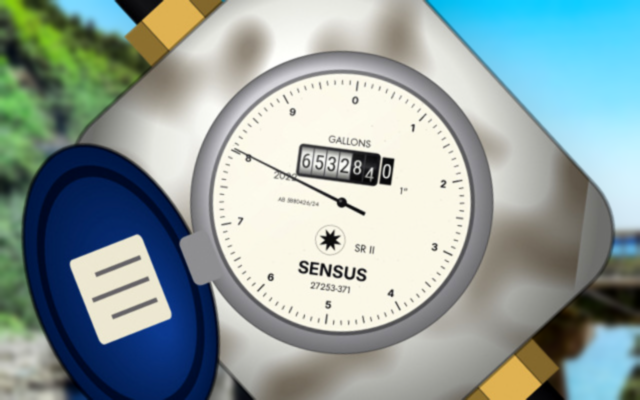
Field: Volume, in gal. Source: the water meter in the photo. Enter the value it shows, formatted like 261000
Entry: 6532838.0
